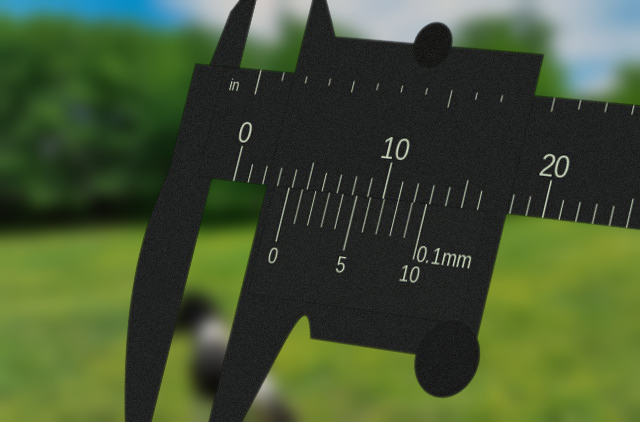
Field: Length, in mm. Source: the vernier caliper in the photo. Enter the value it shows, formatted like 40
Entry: 3.8
